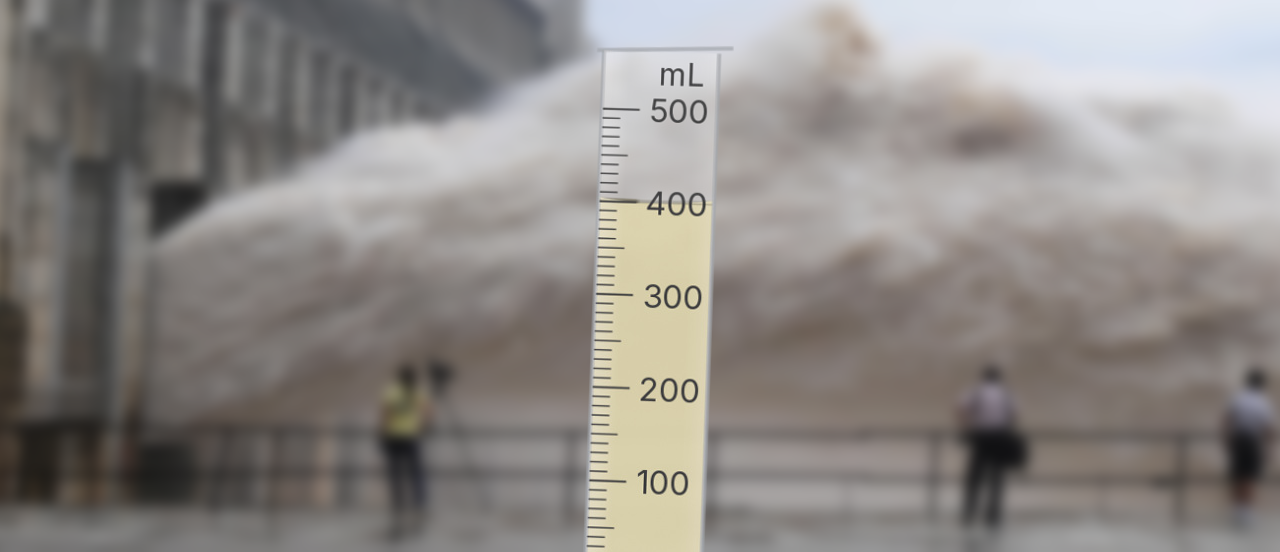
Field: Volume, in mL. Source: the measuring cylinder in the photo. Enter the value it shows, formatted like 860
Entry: 400
